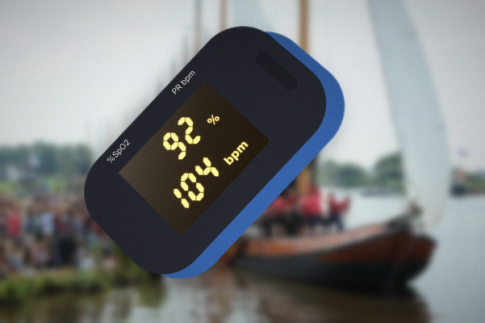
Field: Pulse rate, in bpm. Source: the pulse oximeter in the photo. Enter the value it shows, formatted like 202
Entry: 104
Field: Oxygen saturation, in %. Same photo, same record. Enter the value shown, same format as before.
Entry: 92
